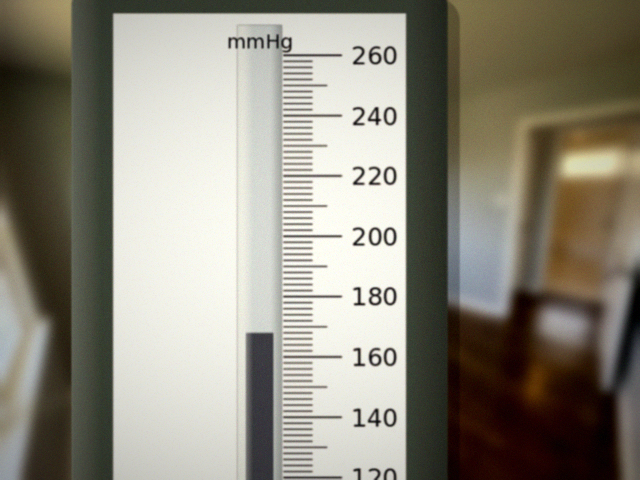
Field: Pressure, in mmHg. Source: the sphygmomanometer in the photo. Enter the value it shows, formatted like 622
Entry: 168
